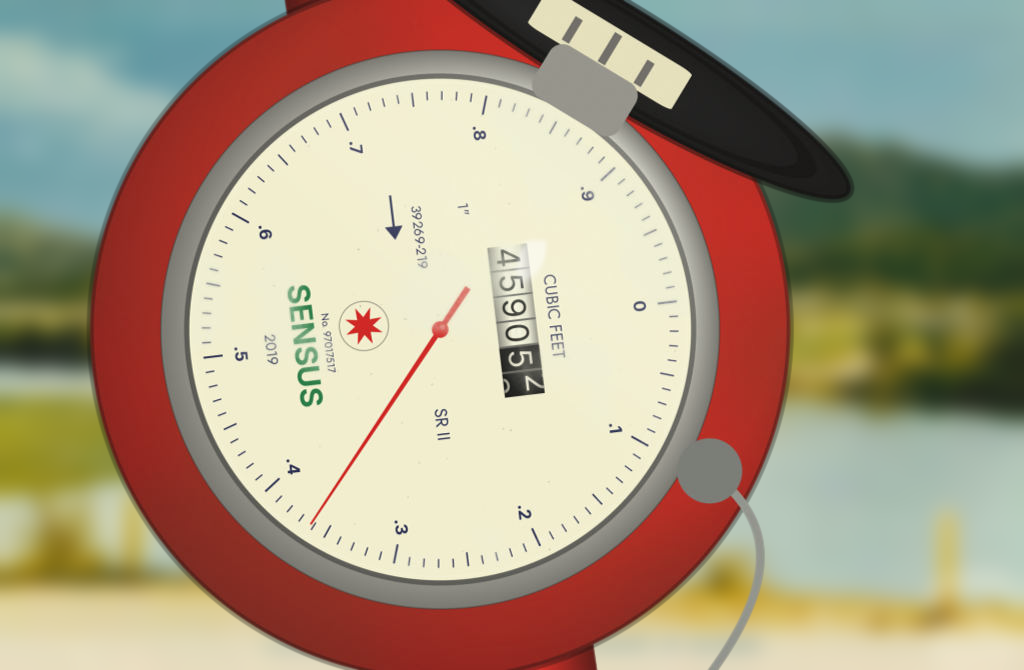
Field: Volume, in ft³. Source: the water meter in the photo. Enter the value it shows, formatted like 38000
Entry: 459052.36
